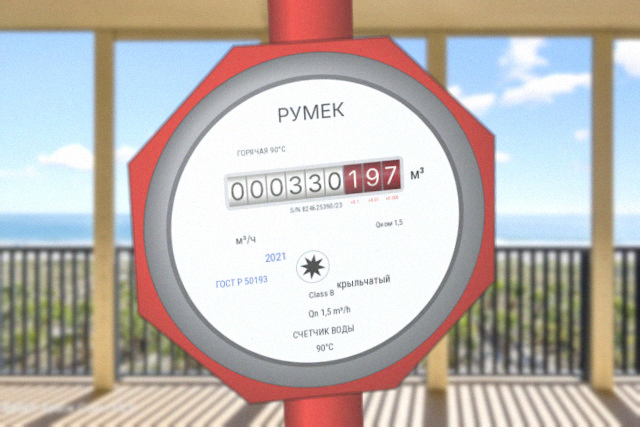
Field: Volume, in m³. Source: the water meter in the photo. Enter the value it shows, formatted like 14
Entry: 330.197
